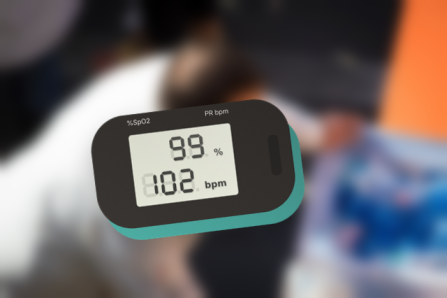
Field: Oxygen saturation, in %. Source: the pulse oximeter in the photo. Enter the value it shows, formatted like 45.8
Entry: 99
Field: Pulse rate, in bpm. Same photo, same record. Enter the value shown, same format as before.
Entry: 102
